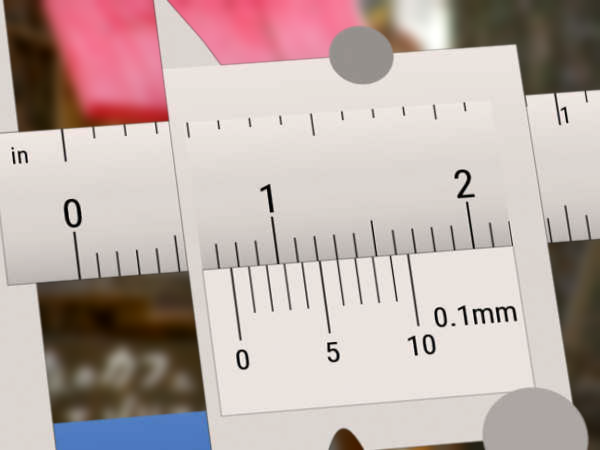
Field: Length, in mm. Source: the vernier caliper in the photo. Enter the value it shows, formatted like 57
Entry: 7.6
